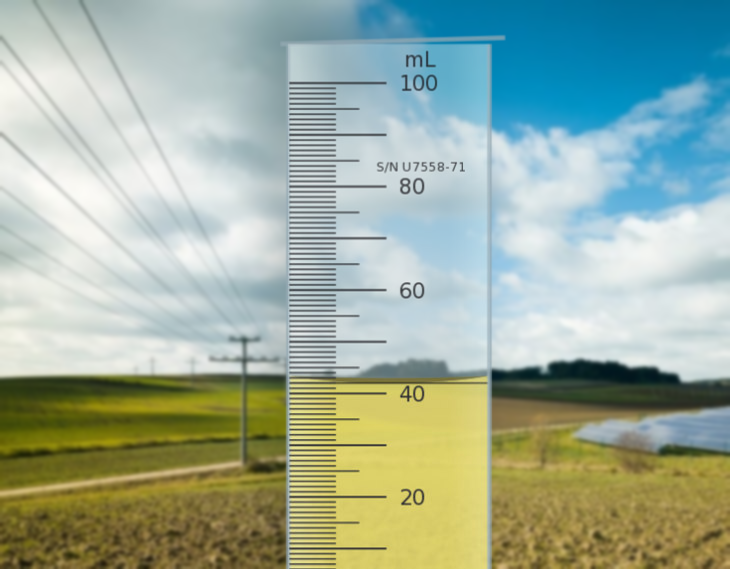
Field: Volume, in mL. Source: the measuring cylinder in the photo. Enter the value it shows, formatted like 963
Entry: 42
